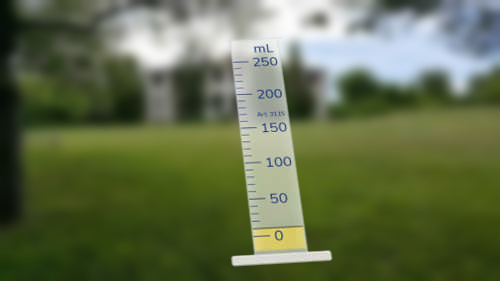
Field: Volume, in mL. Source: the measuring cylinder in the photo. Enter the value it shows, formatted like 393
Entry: 10
